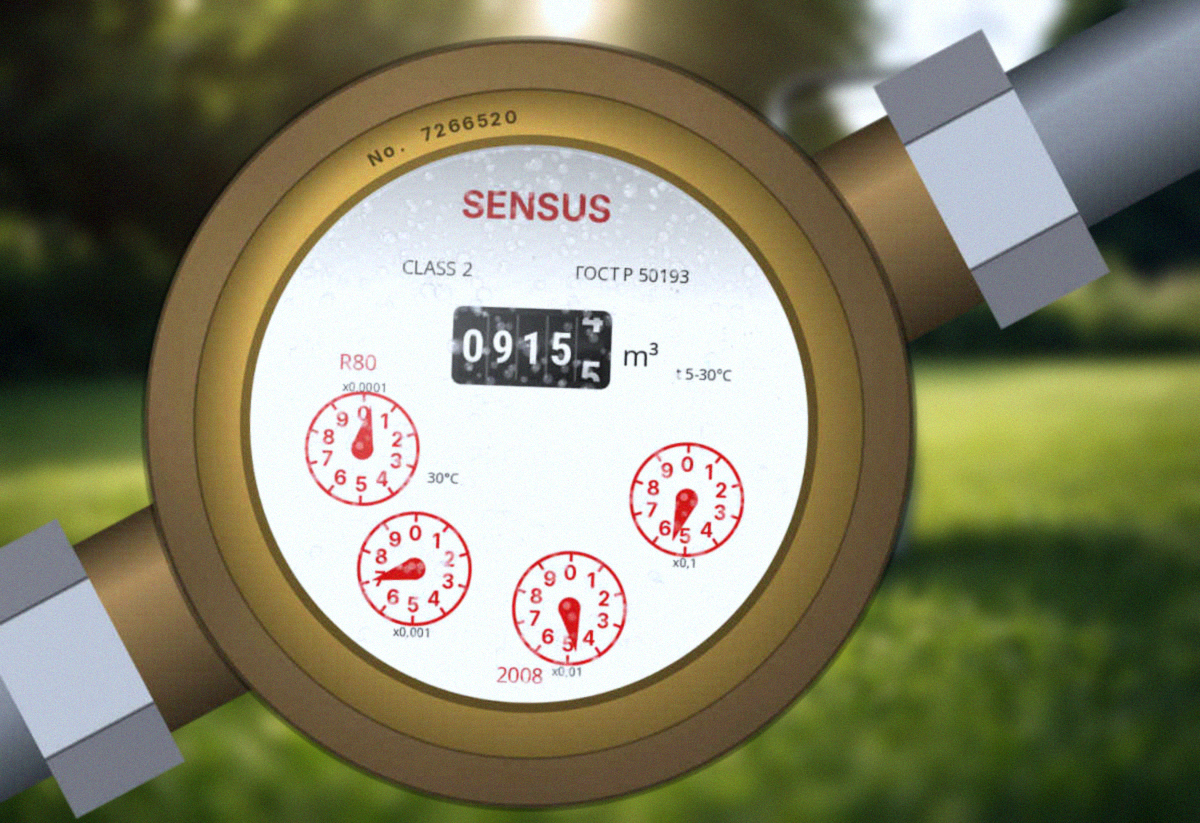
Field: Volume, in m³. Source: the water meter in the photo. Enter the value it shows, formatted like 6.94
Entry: 9154.5470
